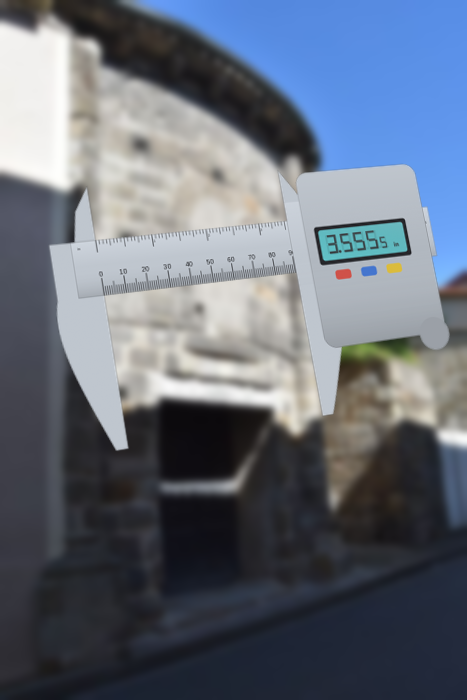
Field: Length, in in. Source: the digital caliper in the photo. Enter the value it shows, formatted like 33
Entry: 3.5555
